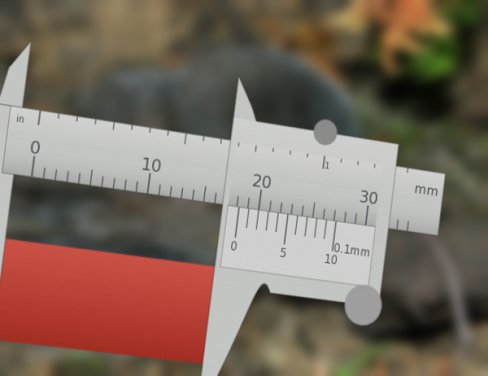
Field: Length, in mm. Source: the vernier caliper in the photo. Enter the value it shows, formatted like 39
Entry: 18.2
